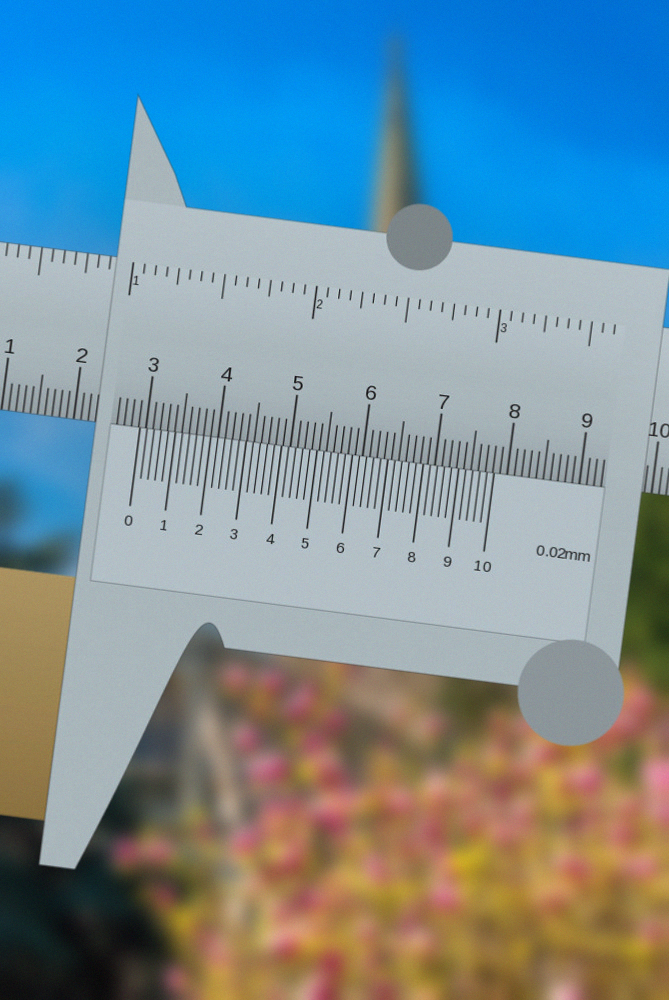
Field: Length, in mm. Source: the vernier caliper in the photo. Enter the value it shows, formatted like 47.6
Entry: 29.2
